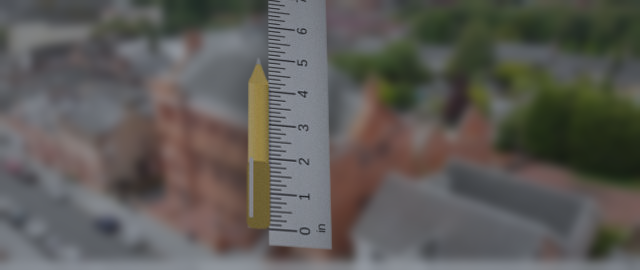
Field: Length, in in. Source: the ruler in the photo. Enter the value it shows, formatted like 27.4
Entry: 5
